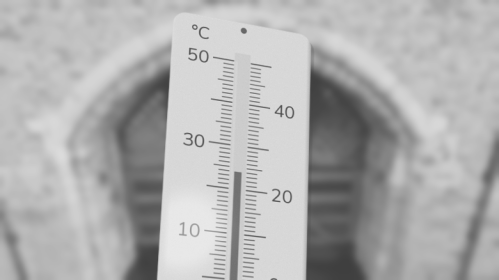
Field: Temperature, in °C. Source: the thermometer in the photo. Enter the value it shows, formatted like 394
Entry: 24
